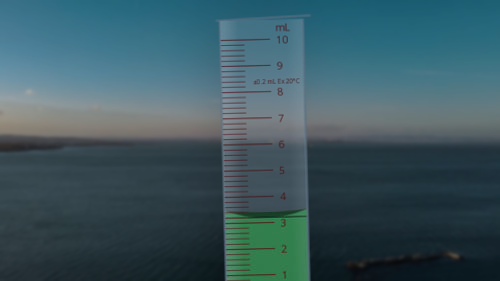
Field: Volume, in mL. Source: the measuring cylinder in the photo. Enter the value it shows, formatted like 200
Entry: 3.2
